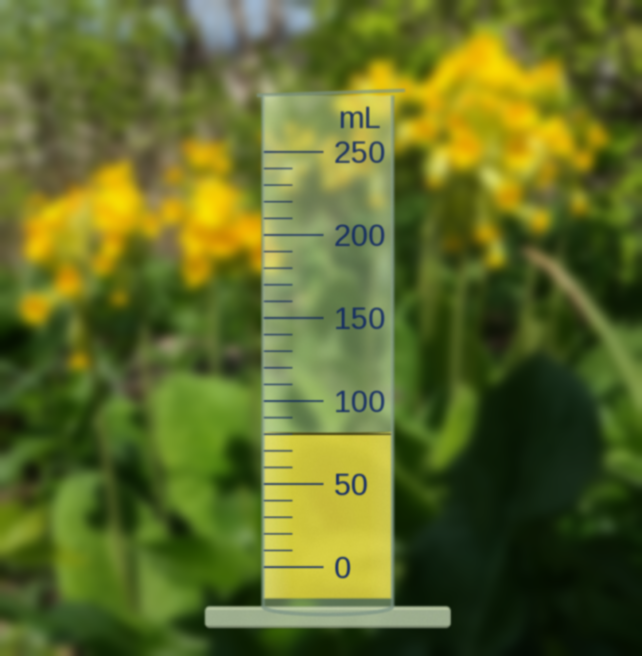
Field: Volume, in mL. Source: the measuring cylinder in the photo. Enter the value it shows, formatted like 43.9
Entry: 80
